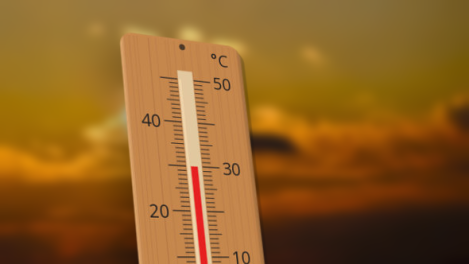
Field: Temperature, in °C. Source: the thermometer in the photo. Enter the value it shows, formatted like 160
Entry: 30
